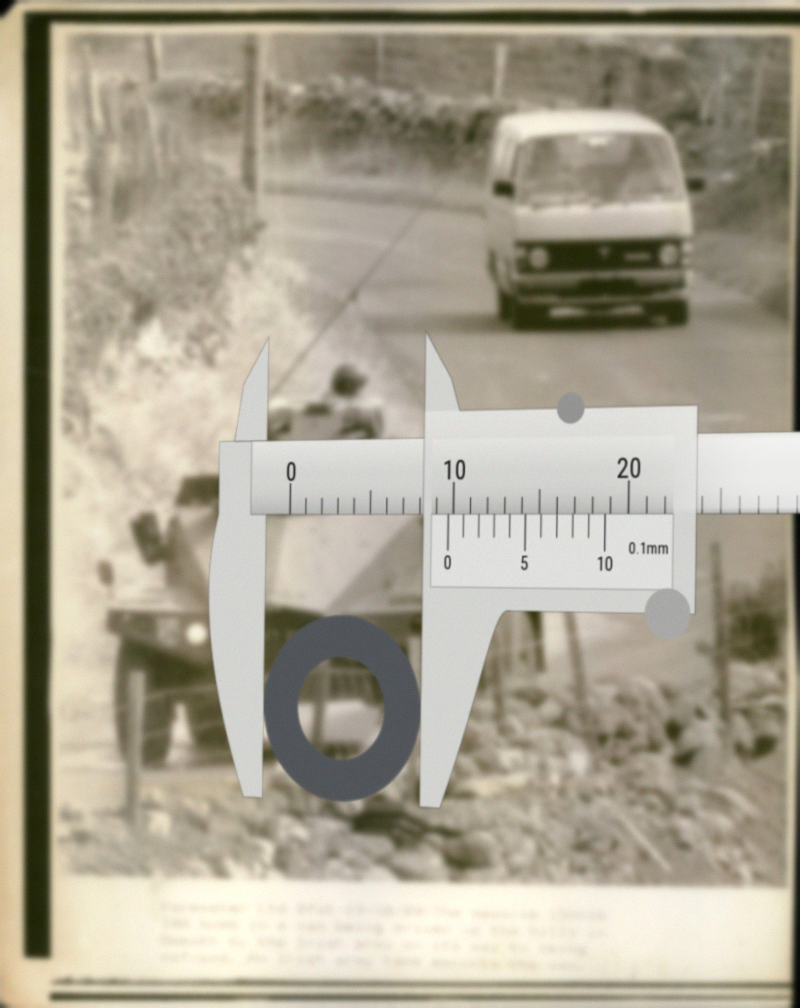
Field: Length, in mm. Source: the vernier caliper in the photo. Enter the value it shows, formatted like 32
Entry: 9.7
